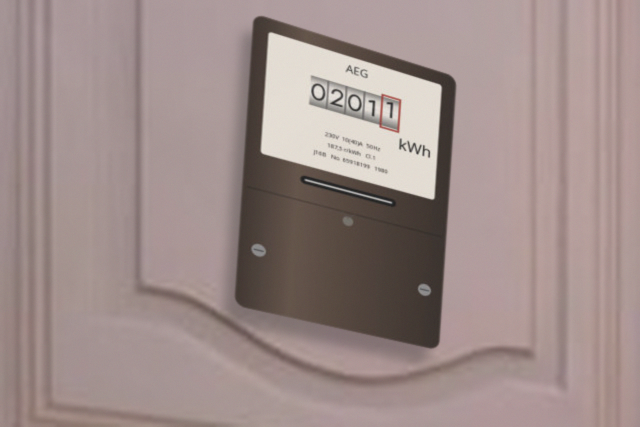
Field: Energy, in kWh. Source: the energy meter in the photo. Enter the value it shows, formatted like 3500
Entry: 201.1
